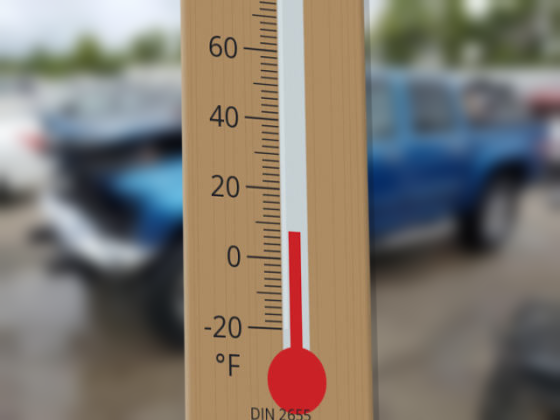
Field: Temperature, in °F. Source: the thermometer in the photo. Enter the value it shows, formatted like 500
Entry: 8
